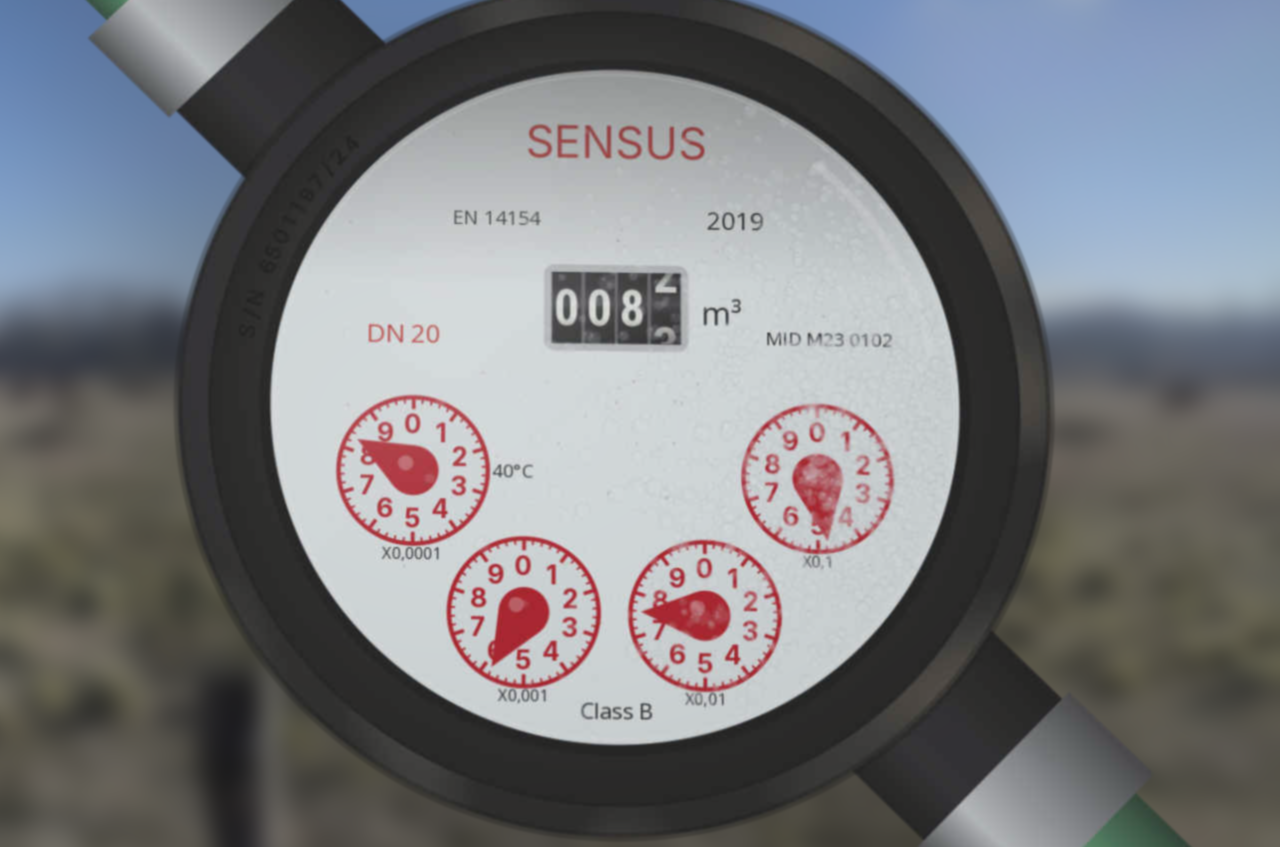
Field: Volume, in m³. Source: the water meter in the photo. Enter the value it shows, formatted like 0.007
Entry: 82.4758
